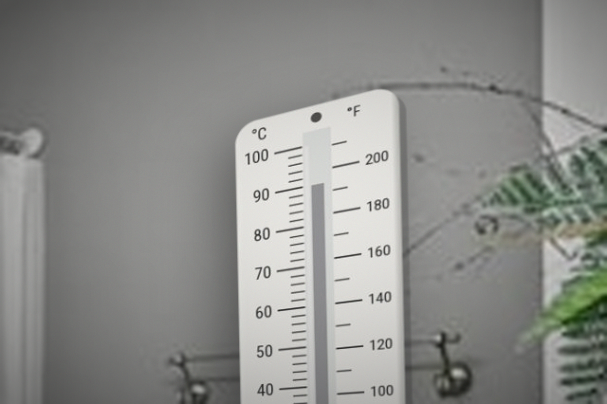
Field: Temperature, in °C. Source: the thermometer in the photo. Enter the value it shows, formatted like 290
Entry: 90
